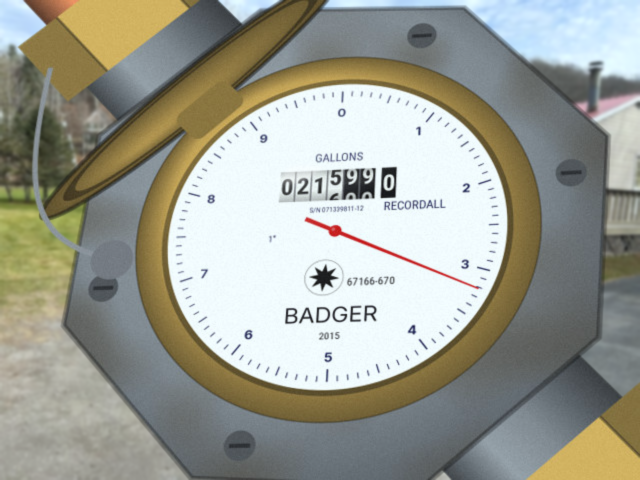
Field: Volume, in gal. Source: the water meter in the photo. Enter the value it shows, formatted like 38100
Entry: 215993.2
